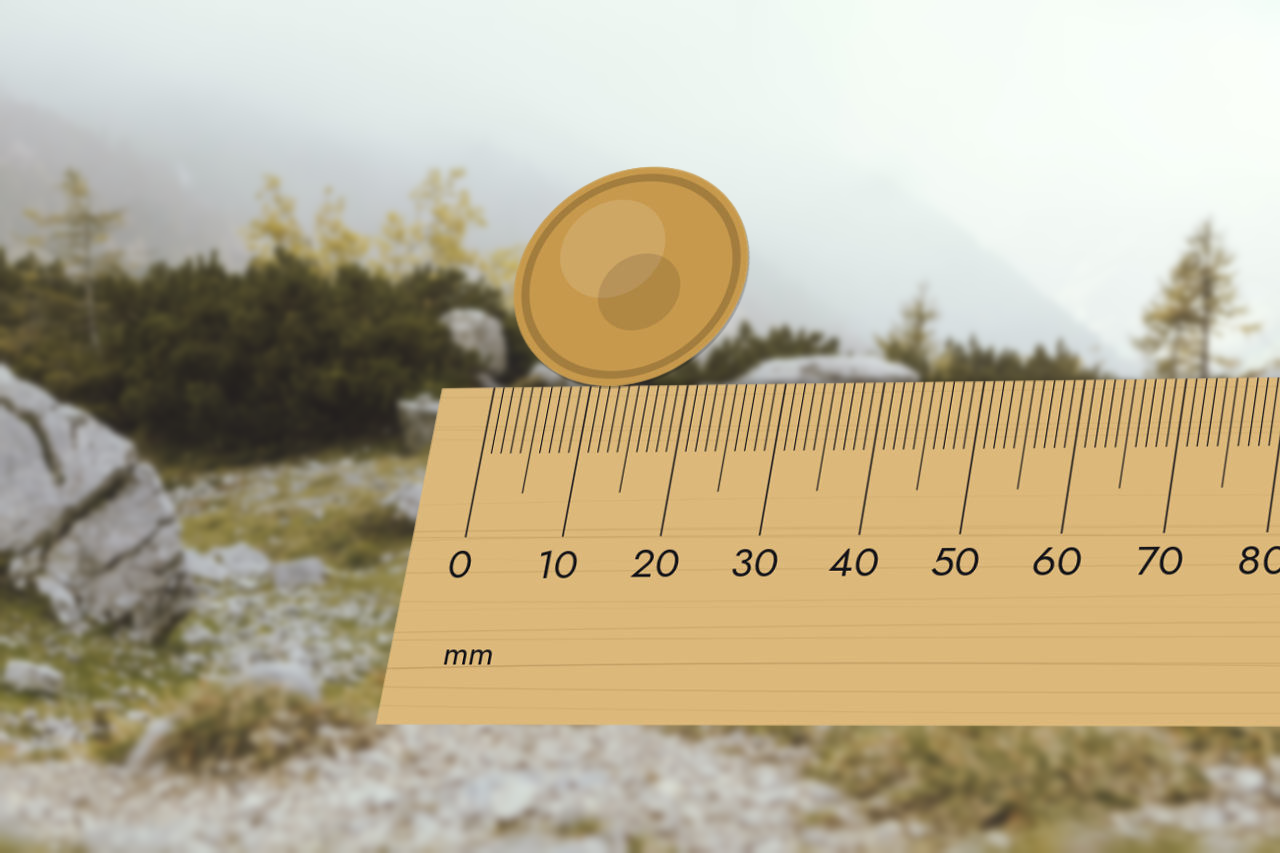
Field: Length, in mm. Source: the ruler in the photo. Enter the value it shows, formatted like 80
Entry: 24
